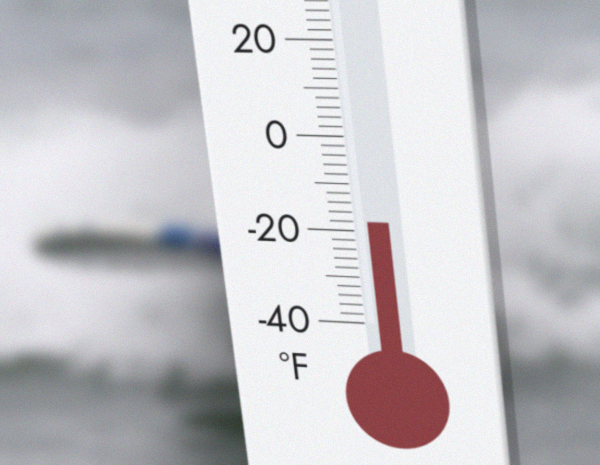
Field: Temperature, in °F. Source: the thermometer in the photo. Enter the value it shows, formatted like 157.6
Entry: -18
